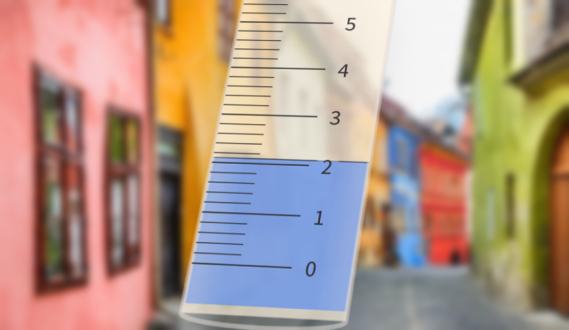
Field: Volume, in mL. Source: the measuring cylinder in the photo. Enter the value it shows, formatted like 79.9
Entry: 2.1
